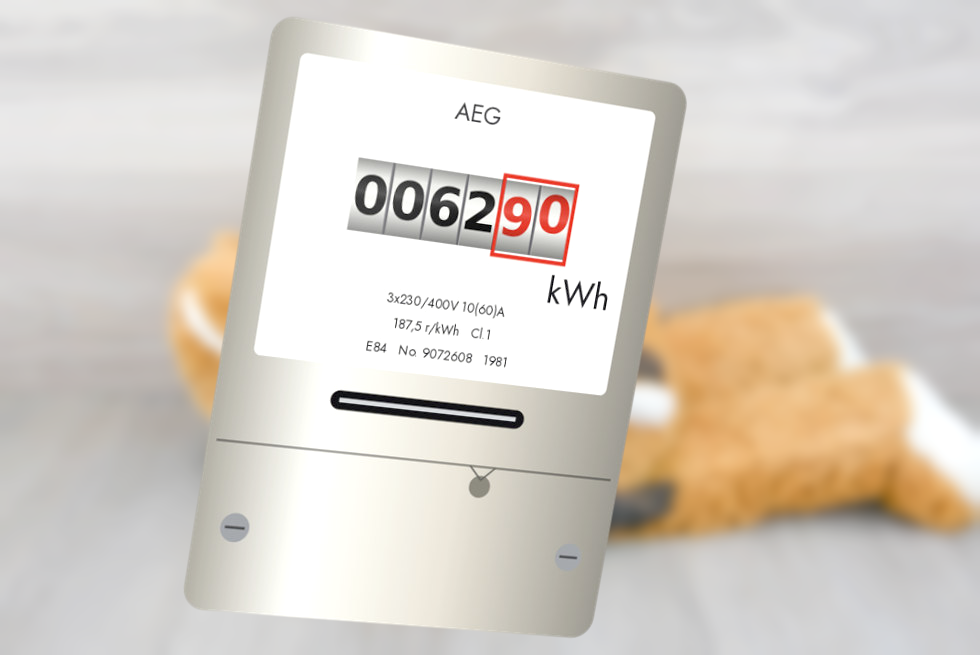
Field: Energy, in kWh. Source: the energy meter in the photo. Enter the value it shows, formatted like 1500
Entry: 62.90
